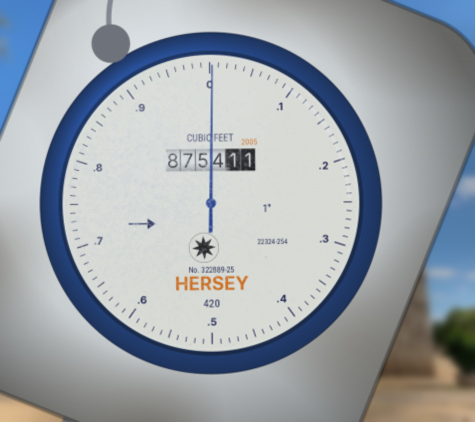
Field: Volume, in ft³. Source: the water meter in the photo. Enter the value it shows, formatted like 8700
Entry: 875411.00
